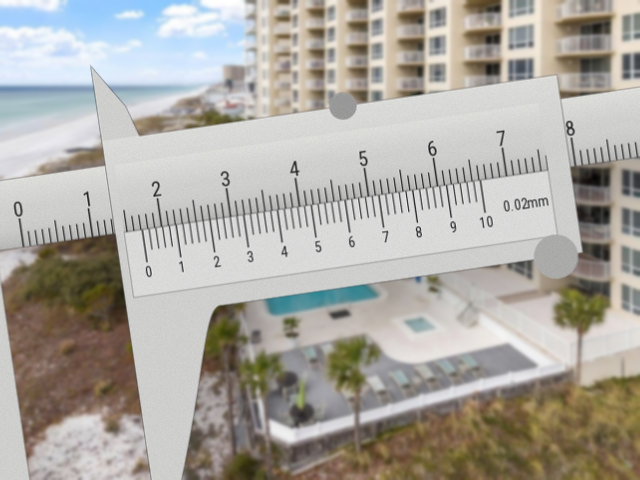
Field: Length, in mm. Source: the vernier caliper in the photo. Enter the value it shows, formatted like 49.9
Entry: 17.2
